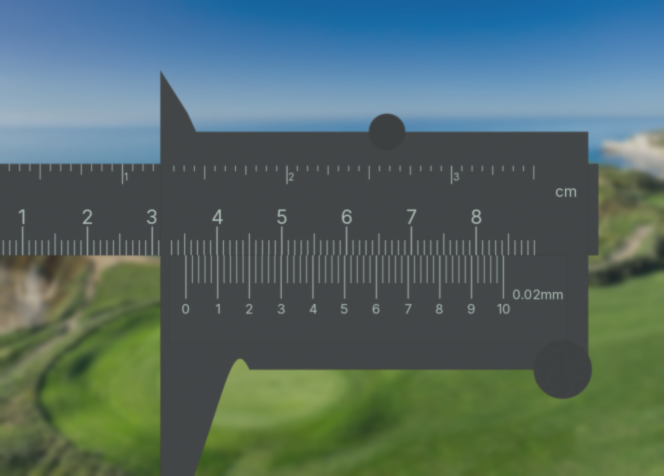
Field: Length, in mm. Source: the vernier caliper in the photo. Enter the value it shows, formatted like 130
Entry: 35.2
